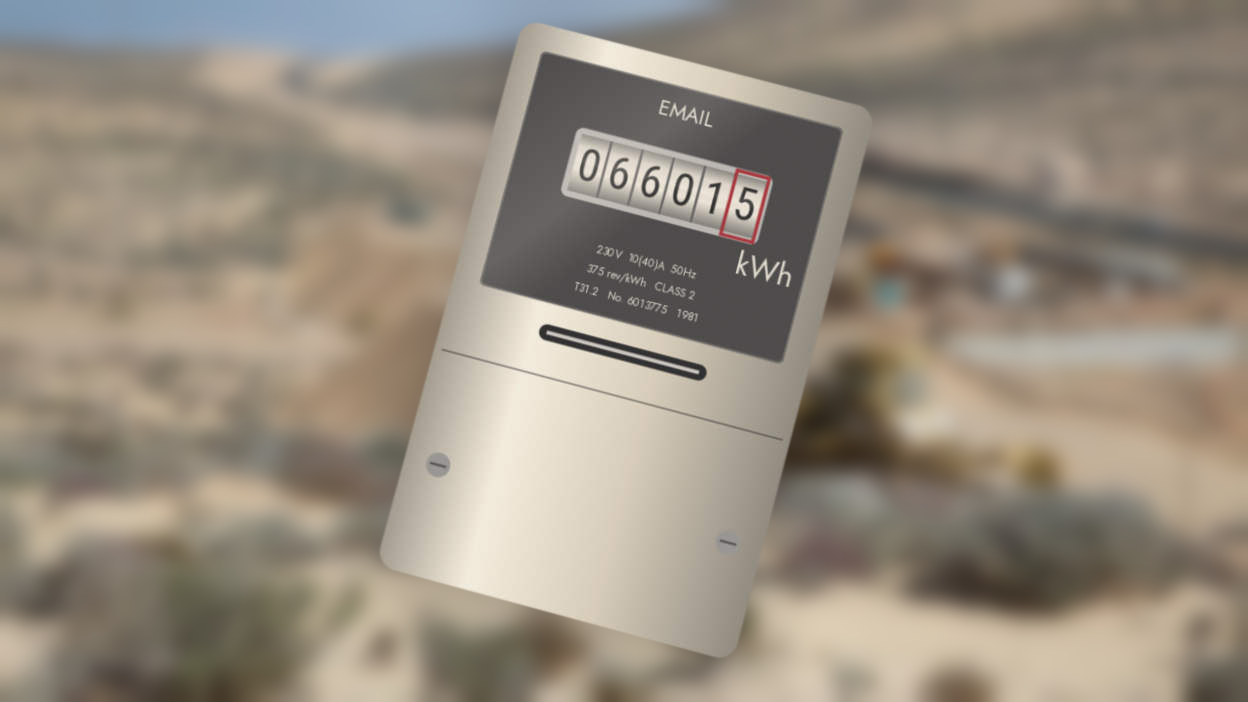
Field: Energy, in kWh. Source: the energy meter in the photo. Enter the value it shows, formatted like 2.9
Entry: 6601.5
